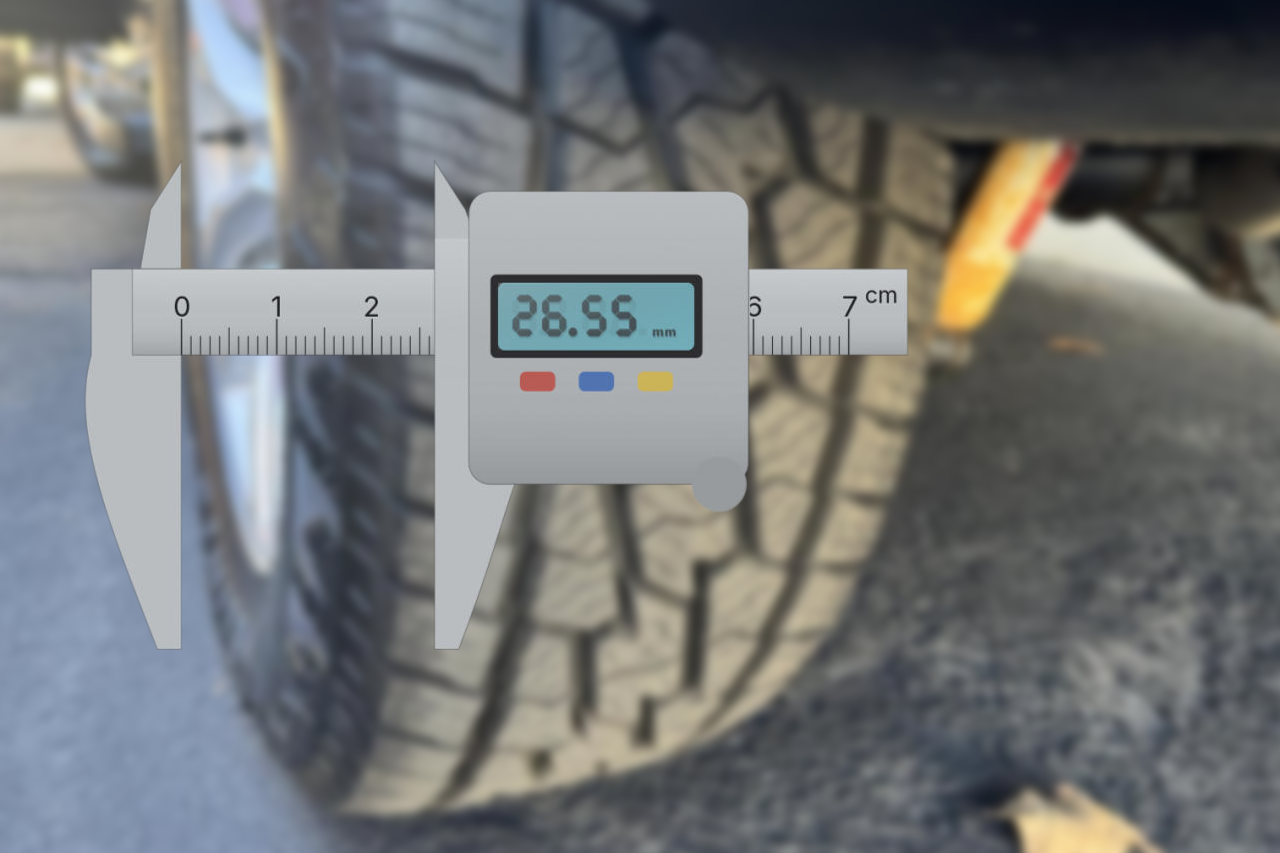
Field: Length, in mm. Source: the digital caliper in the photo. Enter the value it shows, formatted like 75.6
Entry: 26.55
